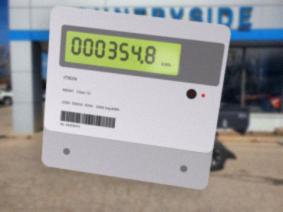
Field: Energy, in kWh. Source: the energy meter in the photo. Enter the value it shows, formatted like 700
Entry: 354.8
